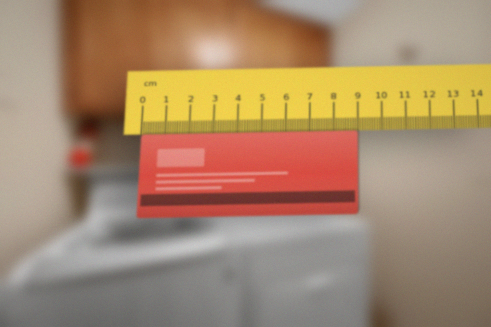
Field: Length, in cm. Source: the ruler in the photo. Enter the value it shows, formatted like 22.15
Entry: 9
